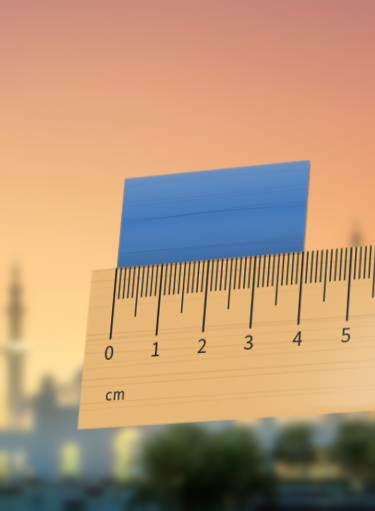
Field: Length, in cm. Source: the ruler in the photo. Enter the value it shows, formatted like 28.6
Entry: 4
